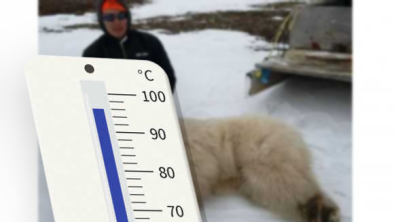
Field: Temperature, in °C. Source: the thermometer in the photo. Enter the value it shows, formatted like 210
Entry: 96
